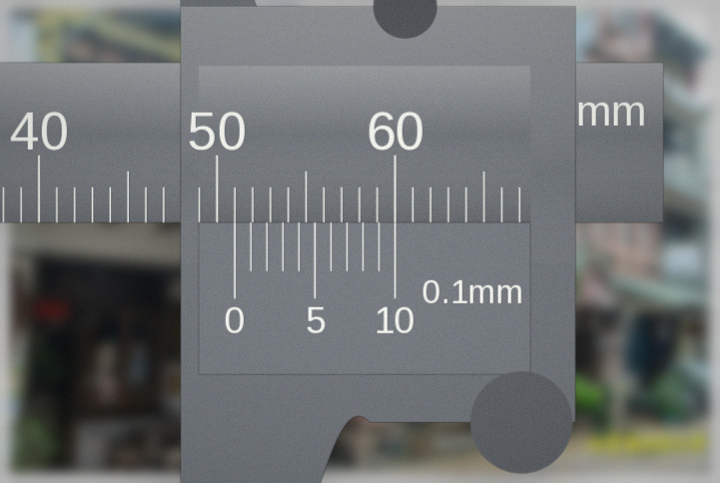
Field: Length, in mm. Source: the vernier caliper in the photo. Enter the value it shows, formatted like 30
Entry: 51.0
